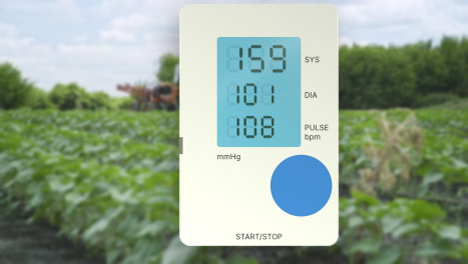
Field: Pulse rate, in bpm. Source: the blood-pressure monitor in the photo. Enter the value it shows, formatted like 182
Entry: 108
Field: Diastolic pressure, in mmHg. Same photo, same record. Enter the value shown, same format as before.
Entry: 101
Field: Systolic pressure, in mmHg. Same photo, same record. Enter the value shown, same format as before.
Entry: 159
